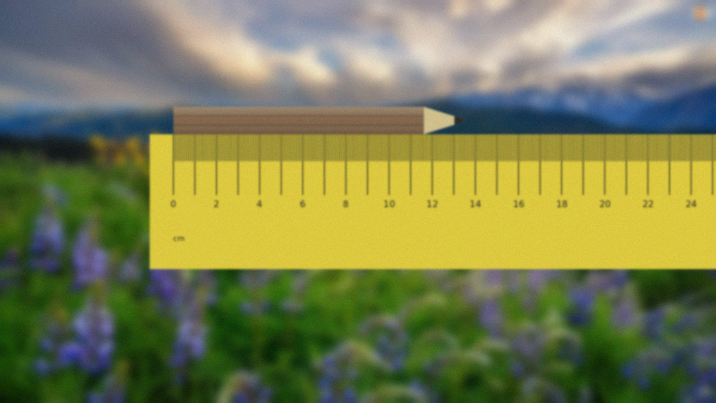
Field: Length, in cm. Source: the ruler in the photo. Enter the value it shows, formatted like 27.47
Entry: 13.5
